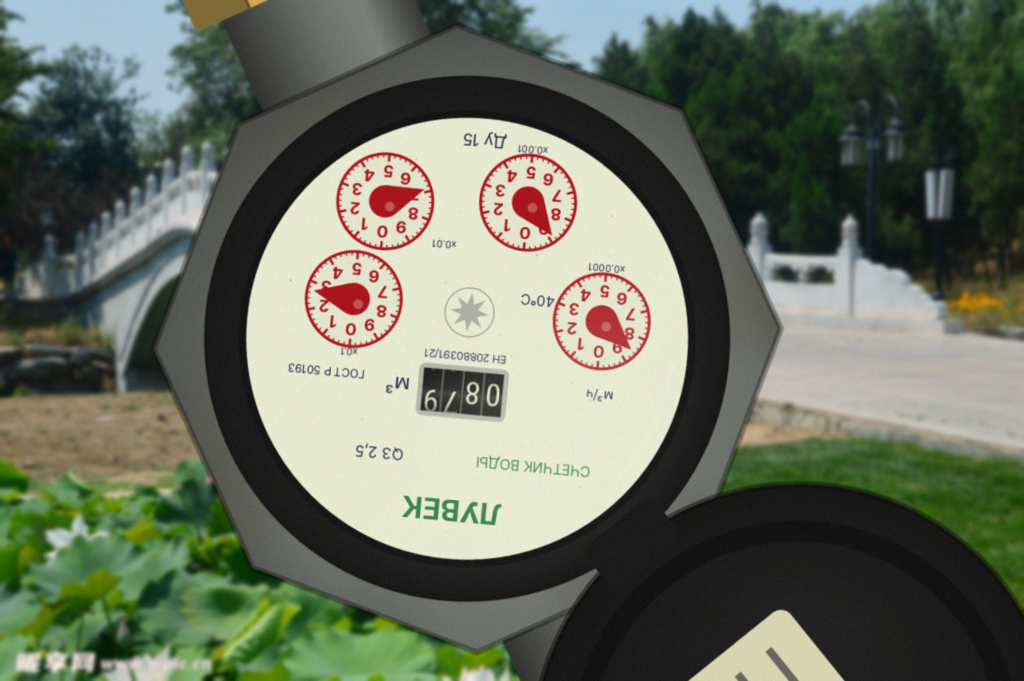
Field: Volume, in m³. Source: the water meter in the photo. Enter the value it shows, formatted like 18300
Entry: 879.2688
